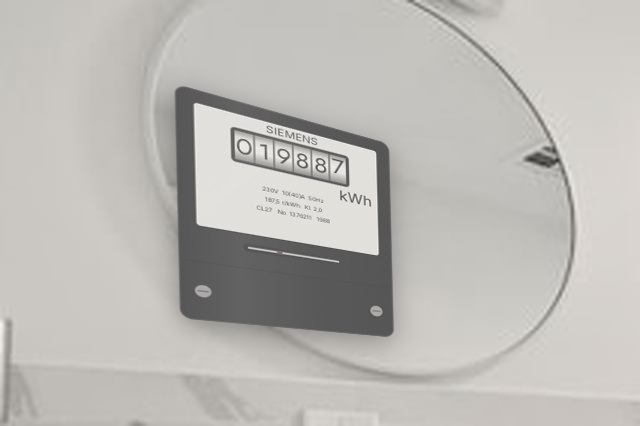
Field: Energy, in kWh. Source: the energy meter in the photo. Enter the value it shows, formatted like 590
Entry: 19887
